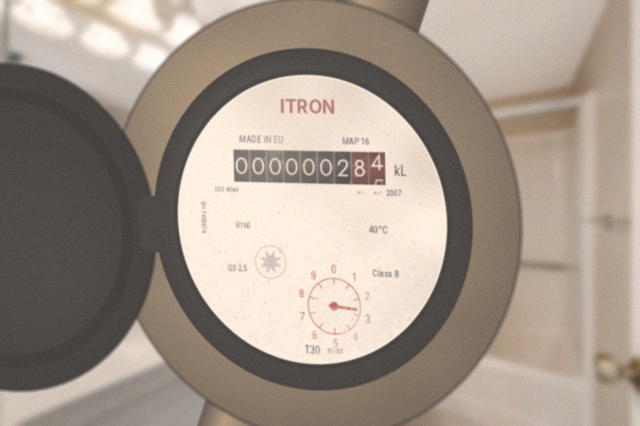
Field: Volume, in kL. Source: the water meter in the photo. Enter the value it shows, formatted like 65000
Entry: 2.842
